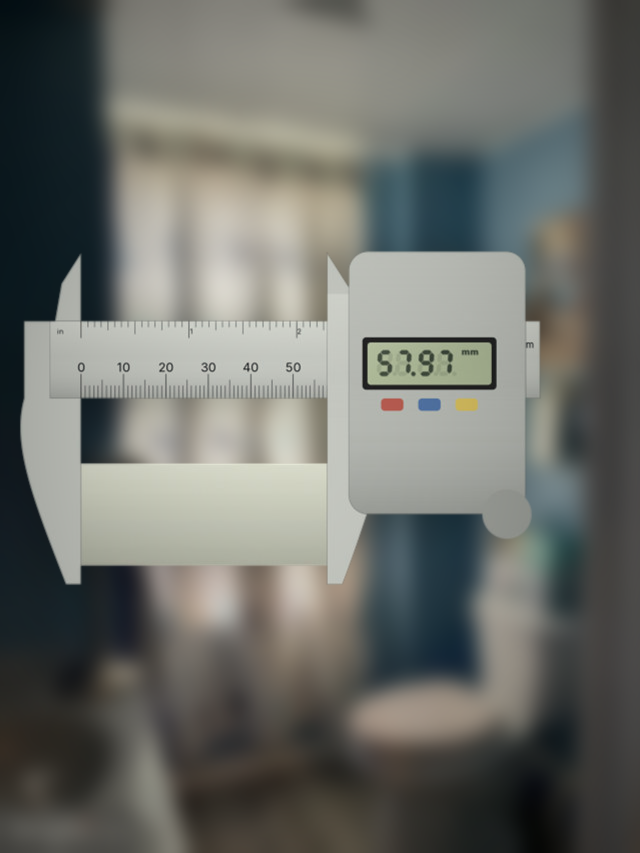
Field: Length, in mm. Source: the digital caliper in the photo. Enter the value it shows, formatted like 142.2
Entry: 57.97
